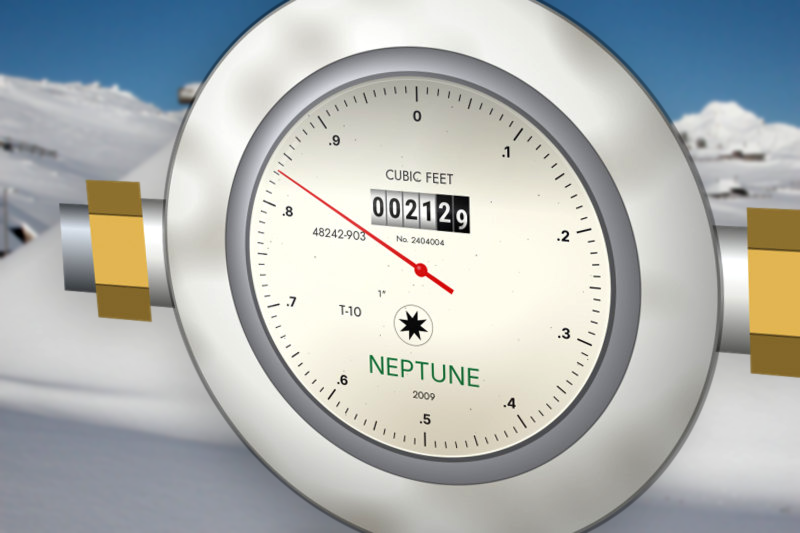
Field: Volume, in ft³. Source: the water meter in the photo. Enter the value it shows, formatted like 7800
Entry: 2128.83
